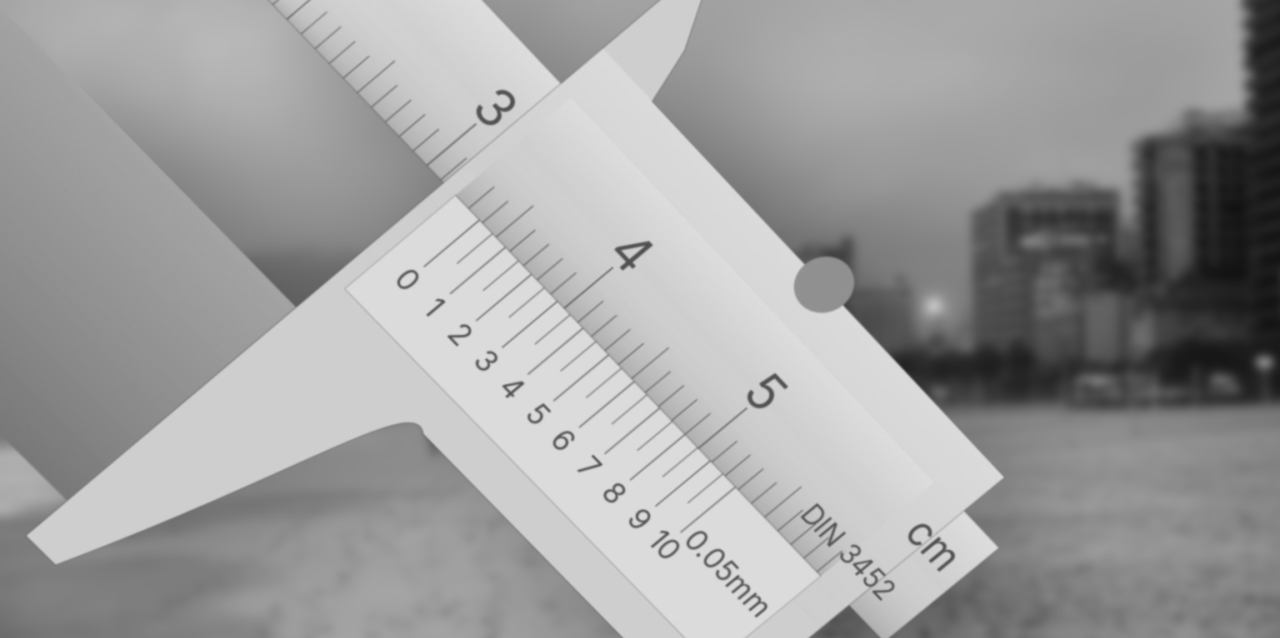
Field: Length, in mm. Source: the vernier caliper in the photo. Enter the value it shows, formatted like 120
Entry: 33.8
